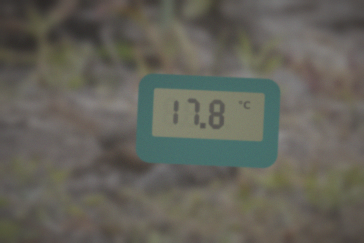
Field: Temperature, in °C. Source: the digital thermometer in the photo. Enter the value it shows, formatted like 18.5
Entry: 17.8
